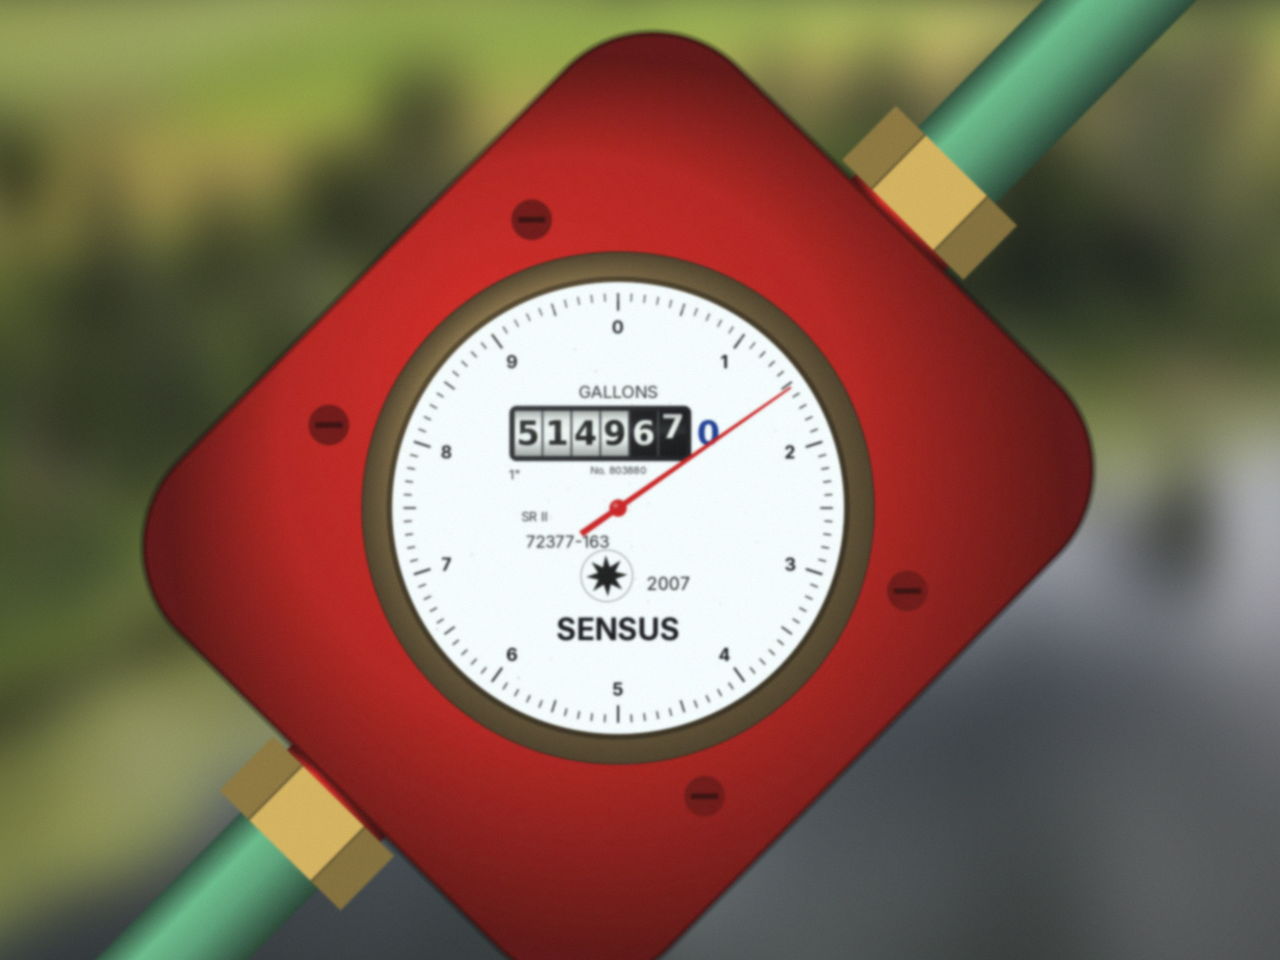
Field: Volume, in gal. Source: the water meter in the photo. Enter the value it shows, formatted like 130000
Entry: 5149671.5
